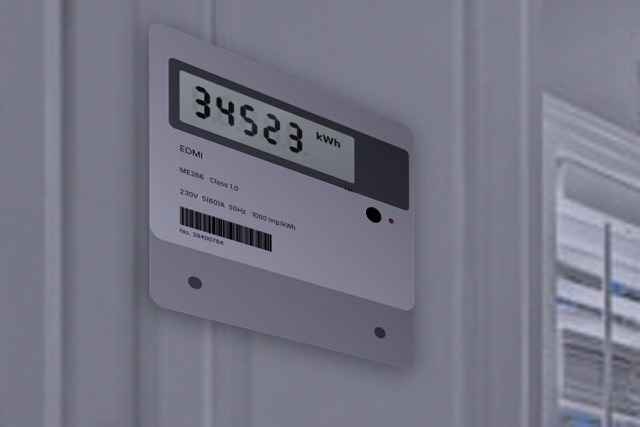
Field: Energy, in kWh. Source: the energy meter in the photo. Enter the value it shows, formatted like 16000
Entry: 34523
